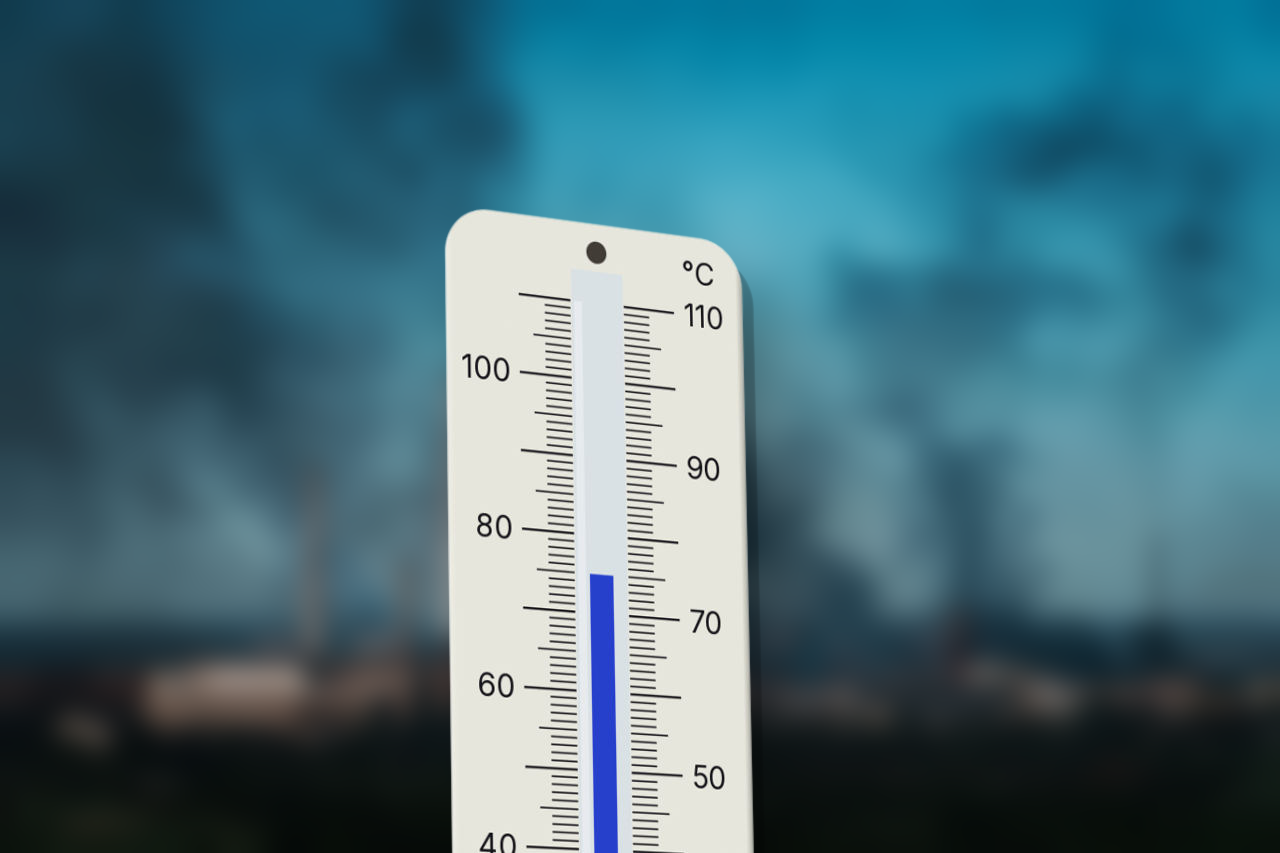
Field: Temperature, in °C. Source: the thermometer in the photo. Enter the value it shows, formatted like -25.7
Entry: 75
